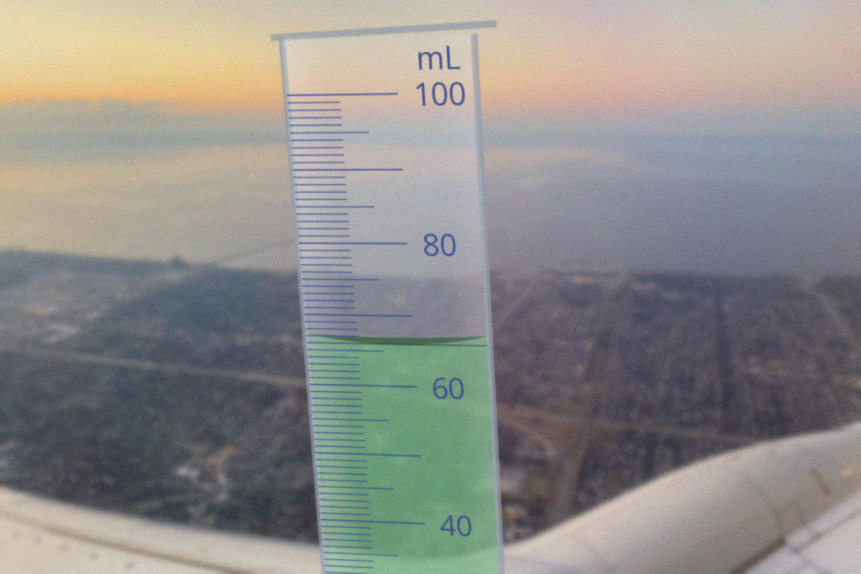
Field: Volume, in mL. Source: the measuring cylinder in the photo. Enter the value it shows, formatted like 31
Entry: 66
